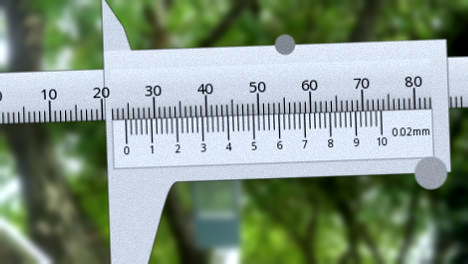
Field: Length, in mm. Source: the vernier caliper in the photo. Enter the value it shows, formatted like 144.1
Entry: 24.5
